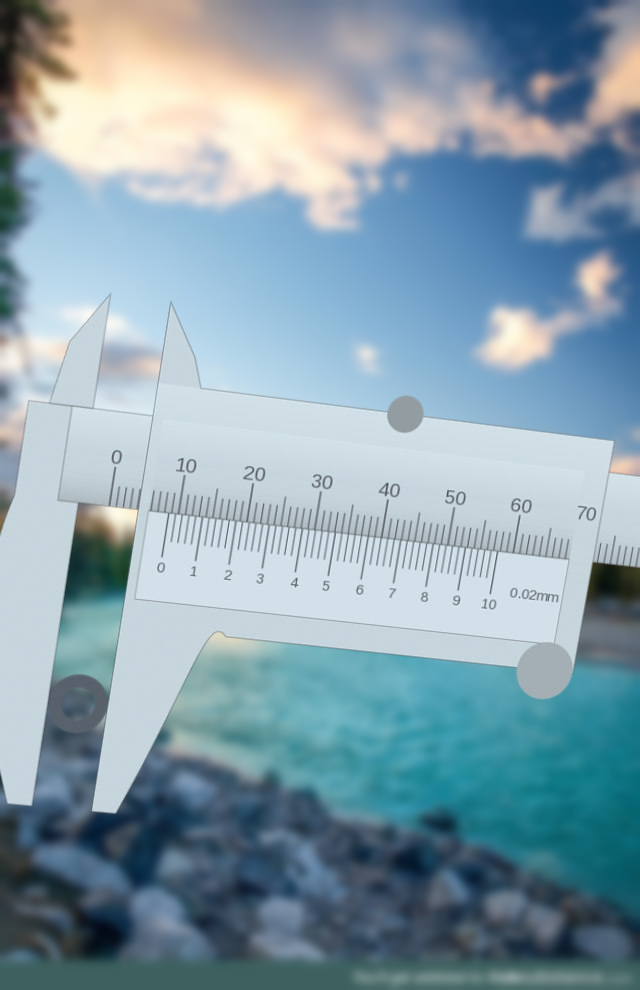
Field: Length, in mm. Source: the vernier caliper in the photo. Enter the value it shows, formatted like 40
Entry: 8.6
